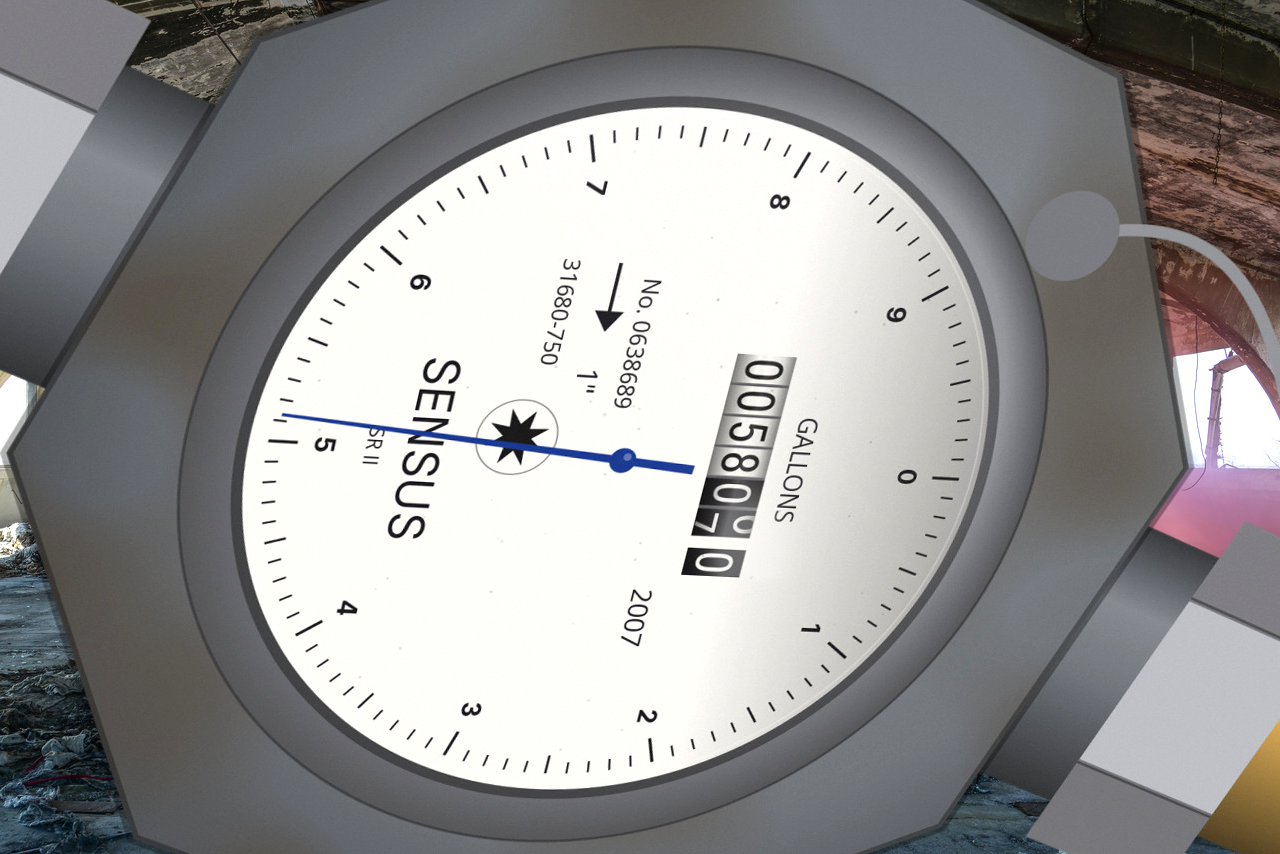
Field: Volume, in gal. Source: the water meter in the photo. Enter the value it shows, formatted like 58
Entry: 58065.1
